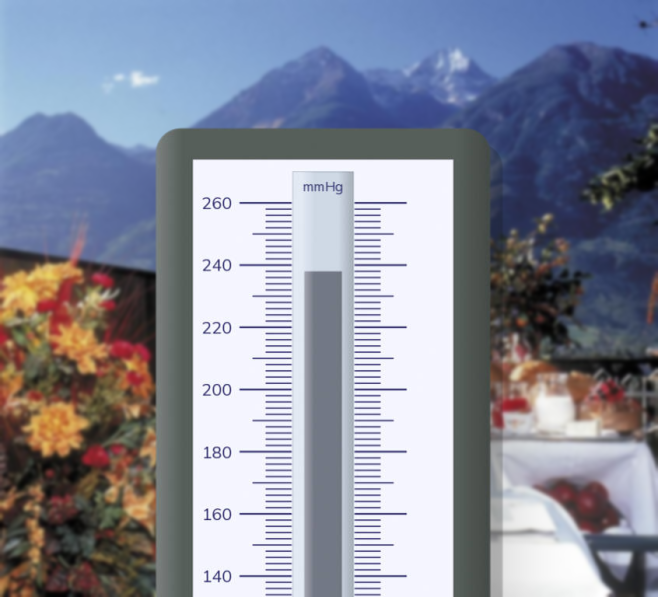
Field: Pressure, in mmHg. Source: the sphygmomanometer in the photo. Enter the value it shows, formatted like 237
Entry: 238
